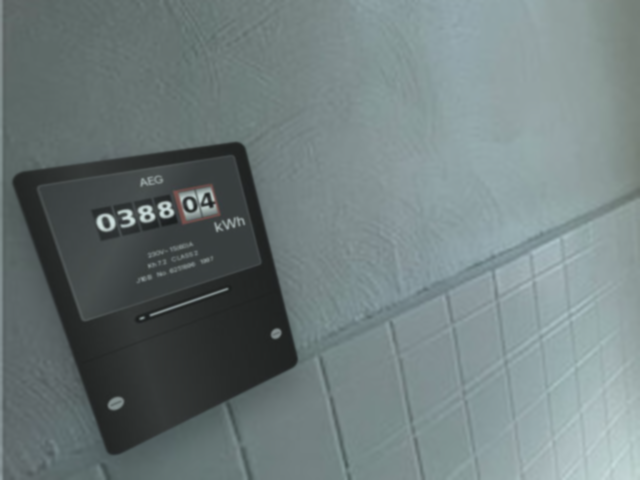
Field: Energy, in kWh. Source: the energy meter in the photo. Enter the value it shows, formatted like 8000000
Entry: 388.04
